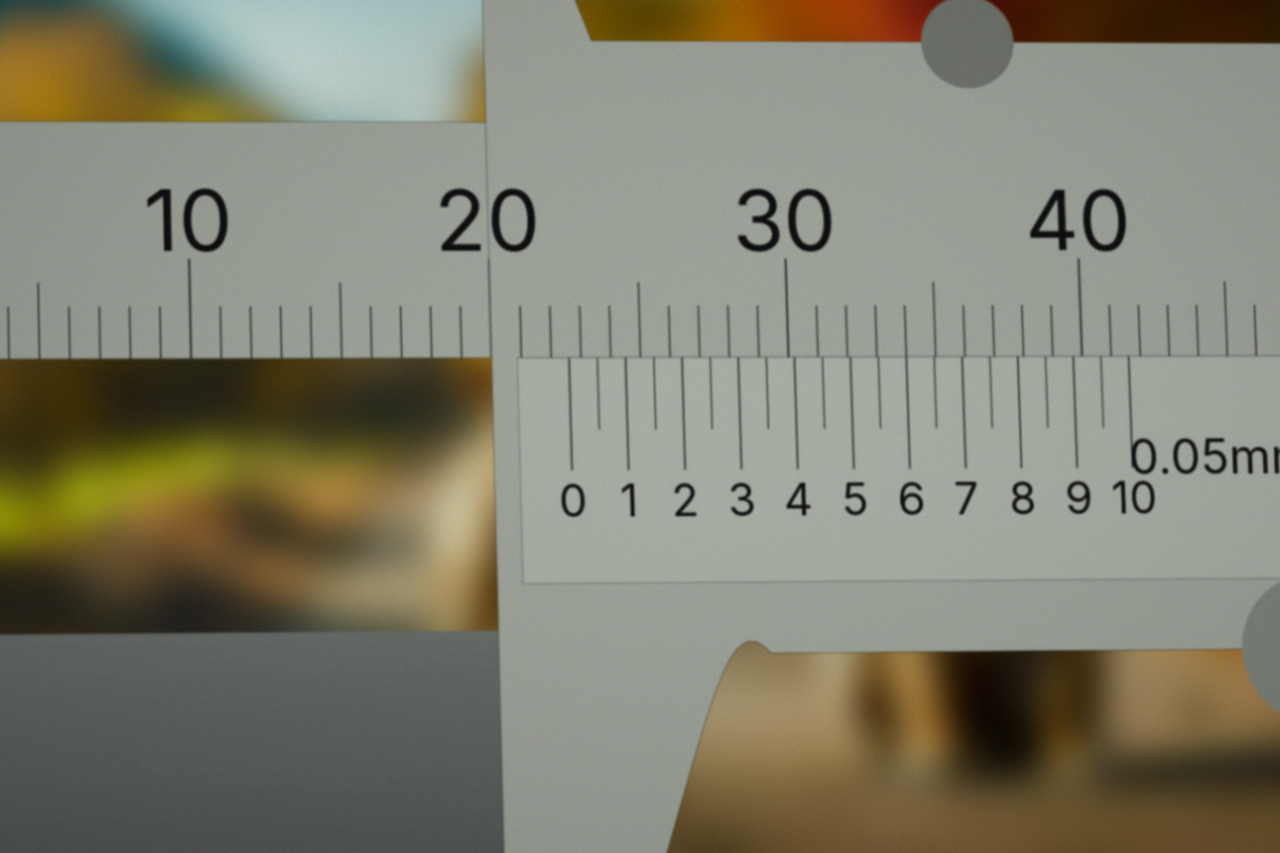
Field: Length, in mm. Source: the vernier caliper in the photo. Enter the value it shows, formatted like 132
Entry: 22.6
